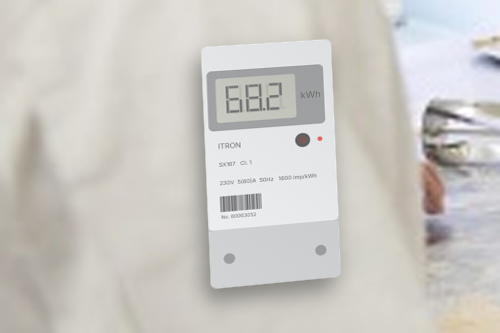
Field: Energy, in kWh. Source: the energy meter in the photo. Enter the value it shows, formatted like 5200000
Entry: 68.2
